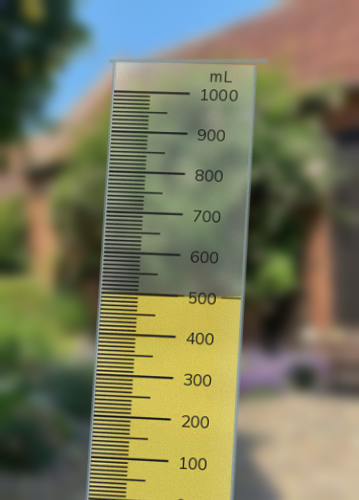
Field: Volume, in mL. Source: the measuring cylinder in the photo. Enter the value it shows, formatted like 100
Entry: 500
